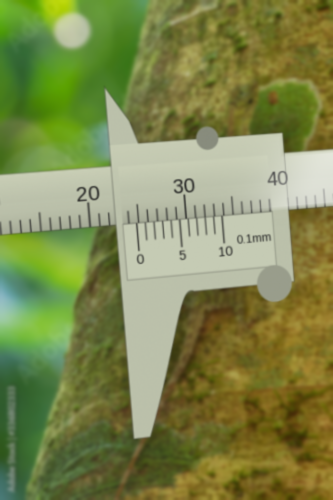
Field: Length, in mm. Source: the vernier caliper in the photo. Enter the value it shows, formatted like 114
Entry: 24.8
